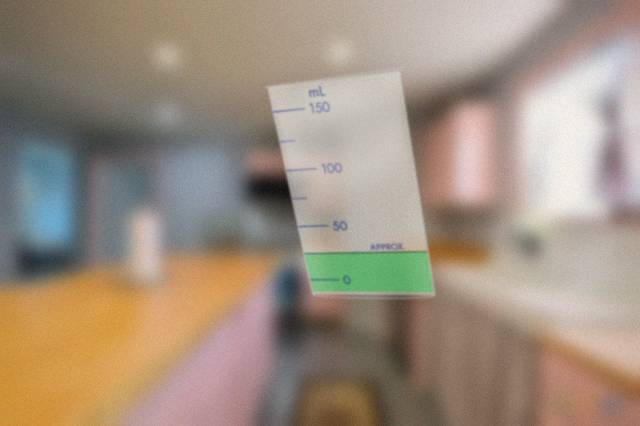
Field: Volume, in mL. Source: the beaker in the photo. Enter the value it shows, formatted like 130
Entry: 25
